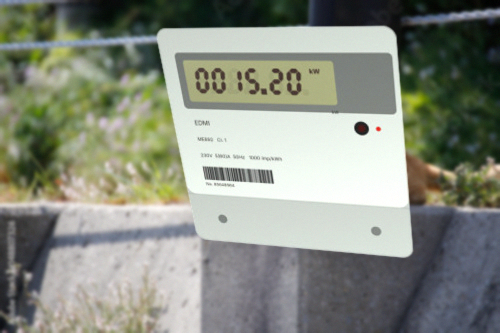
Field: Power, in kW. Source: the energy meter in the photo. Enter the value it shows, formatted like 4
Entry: 15.20
